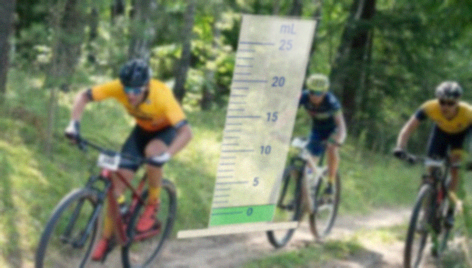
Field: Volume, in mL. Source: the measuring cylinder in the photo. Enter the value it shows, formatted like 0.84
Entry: 1
